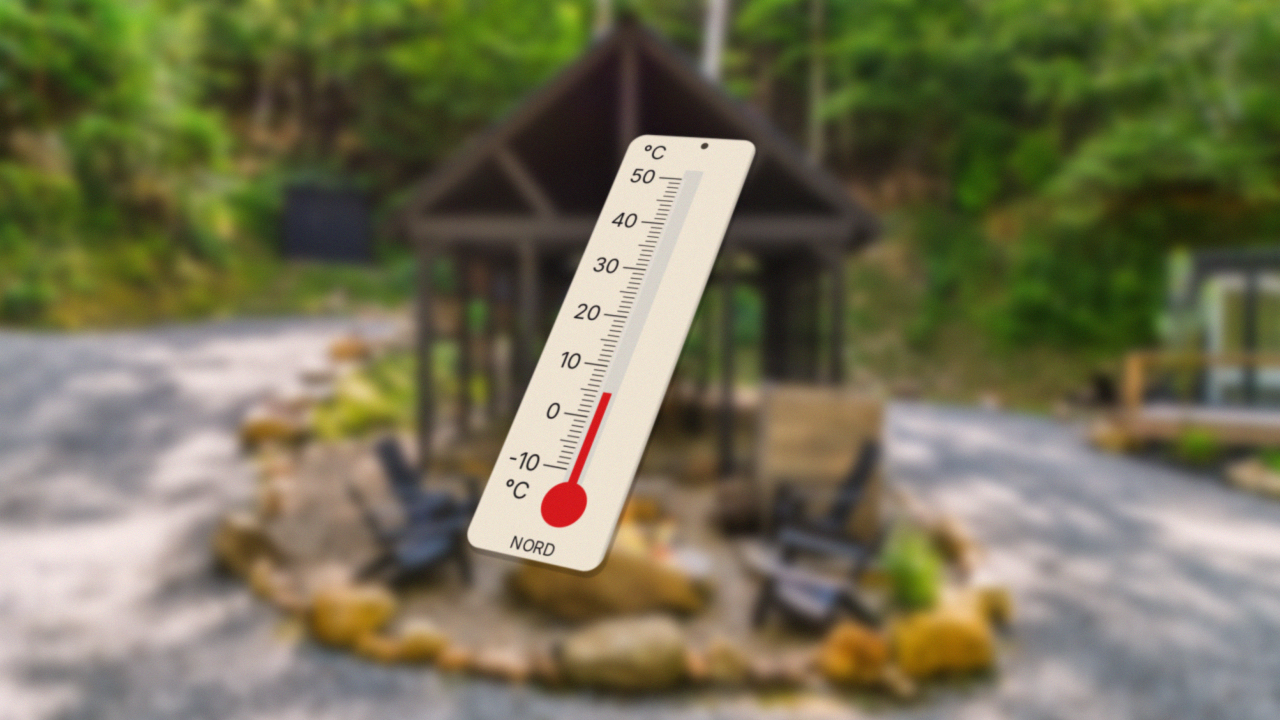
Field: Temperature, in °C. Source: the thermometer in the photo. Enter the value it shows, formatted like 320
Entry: 5
